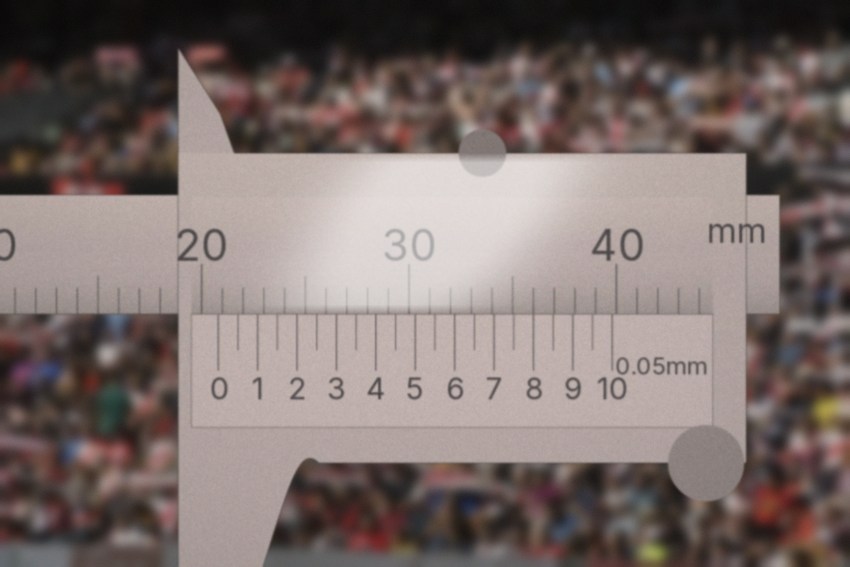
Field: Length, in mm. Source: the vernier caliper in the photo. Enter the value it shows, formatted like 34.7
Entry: 20.8
